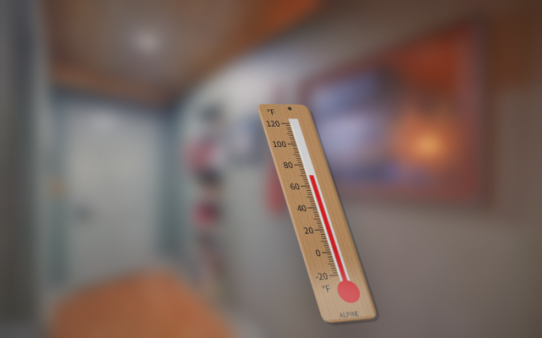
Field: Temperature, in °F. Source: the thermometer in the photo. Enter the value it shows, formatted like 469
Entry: 70
